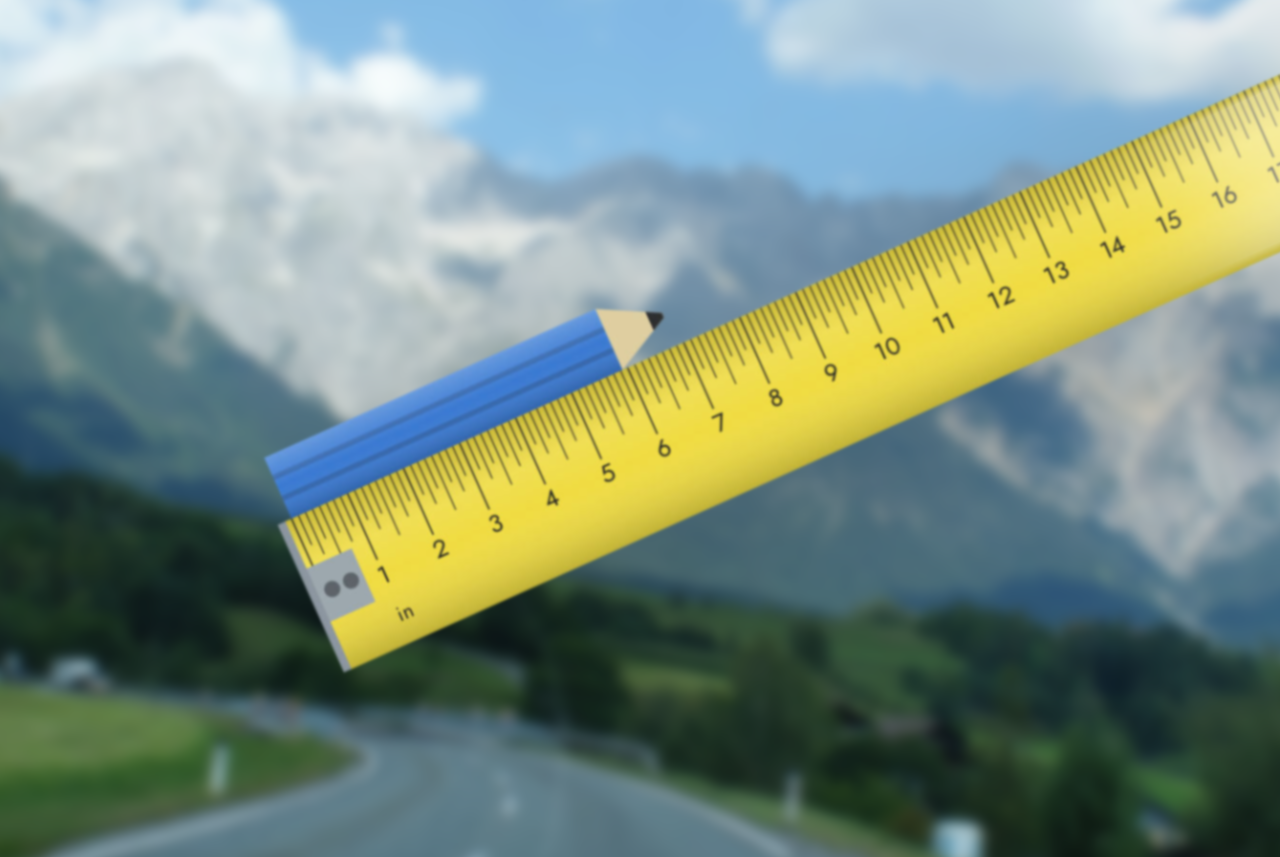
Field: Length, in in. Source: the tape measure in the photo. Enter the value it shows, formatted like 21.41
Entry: 6.875
